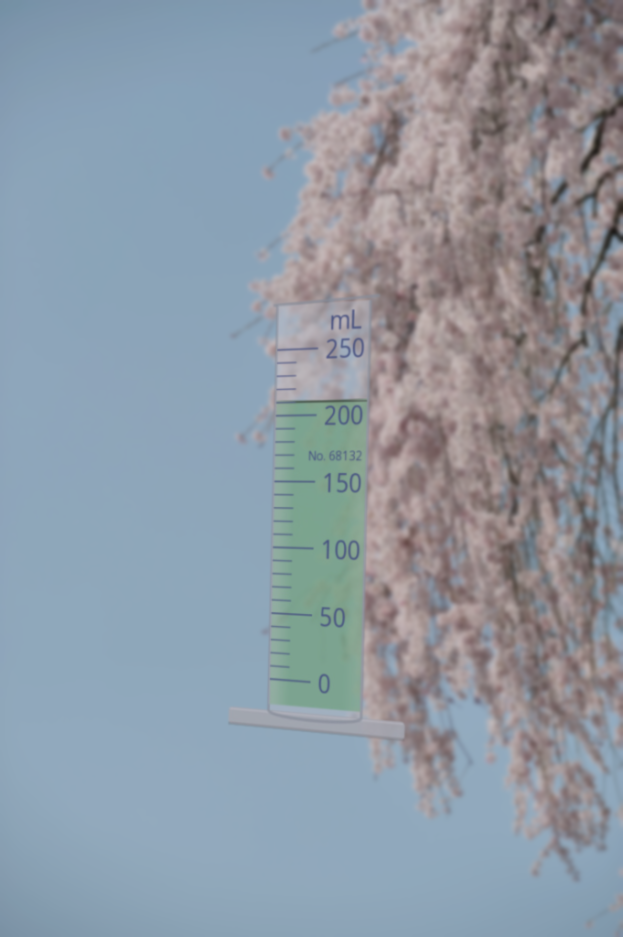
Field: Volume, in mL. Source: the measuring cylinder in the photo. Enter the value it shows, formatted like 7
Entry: 210
